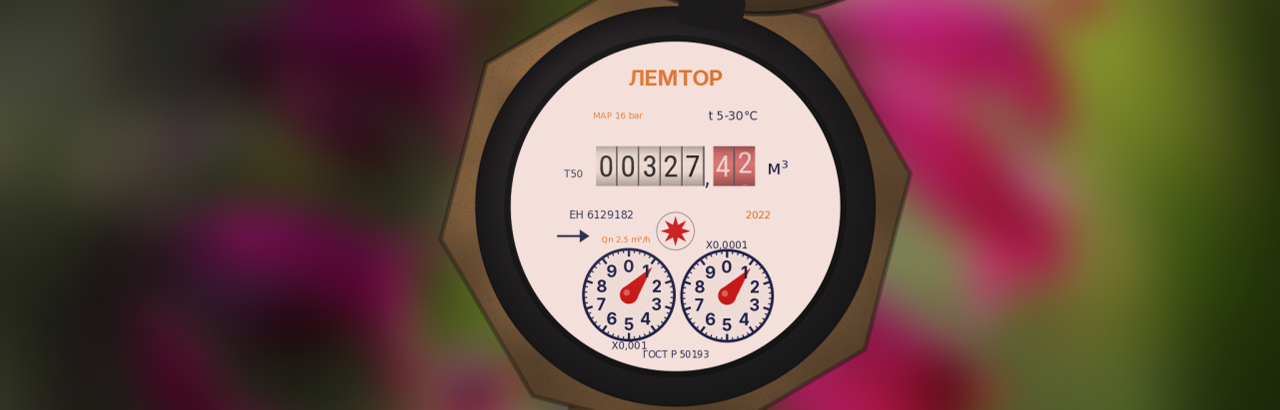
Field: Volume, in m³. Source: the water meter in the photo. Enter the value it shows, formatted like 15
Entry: 327.4211
